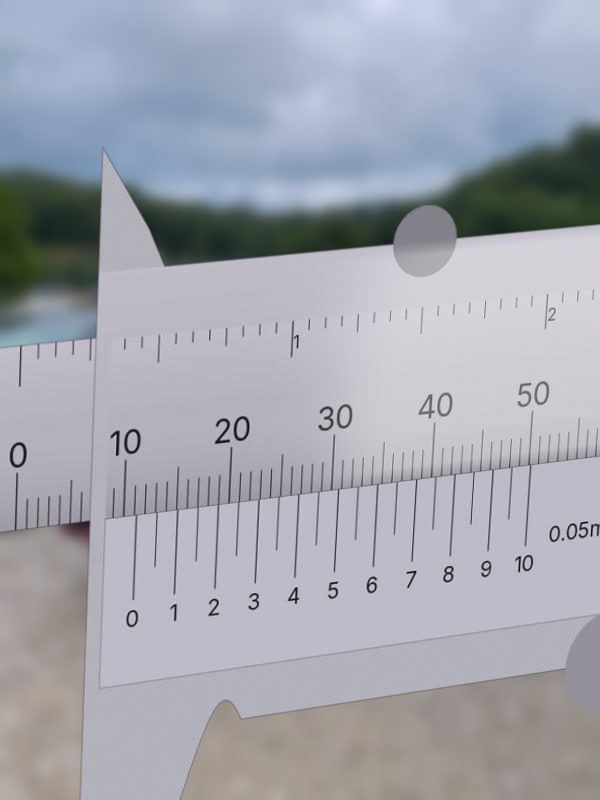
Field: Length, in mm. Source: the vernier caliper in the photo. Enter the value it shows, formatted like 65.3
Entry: 11.2
